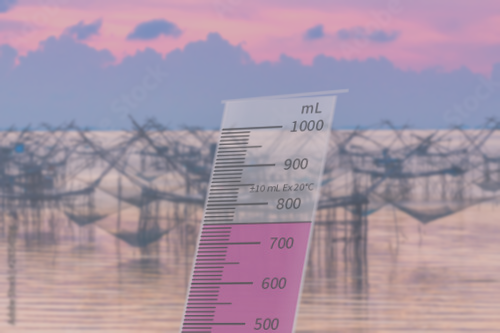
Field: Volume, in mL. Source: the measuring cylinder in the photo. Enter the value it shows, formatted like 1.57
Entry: 750
